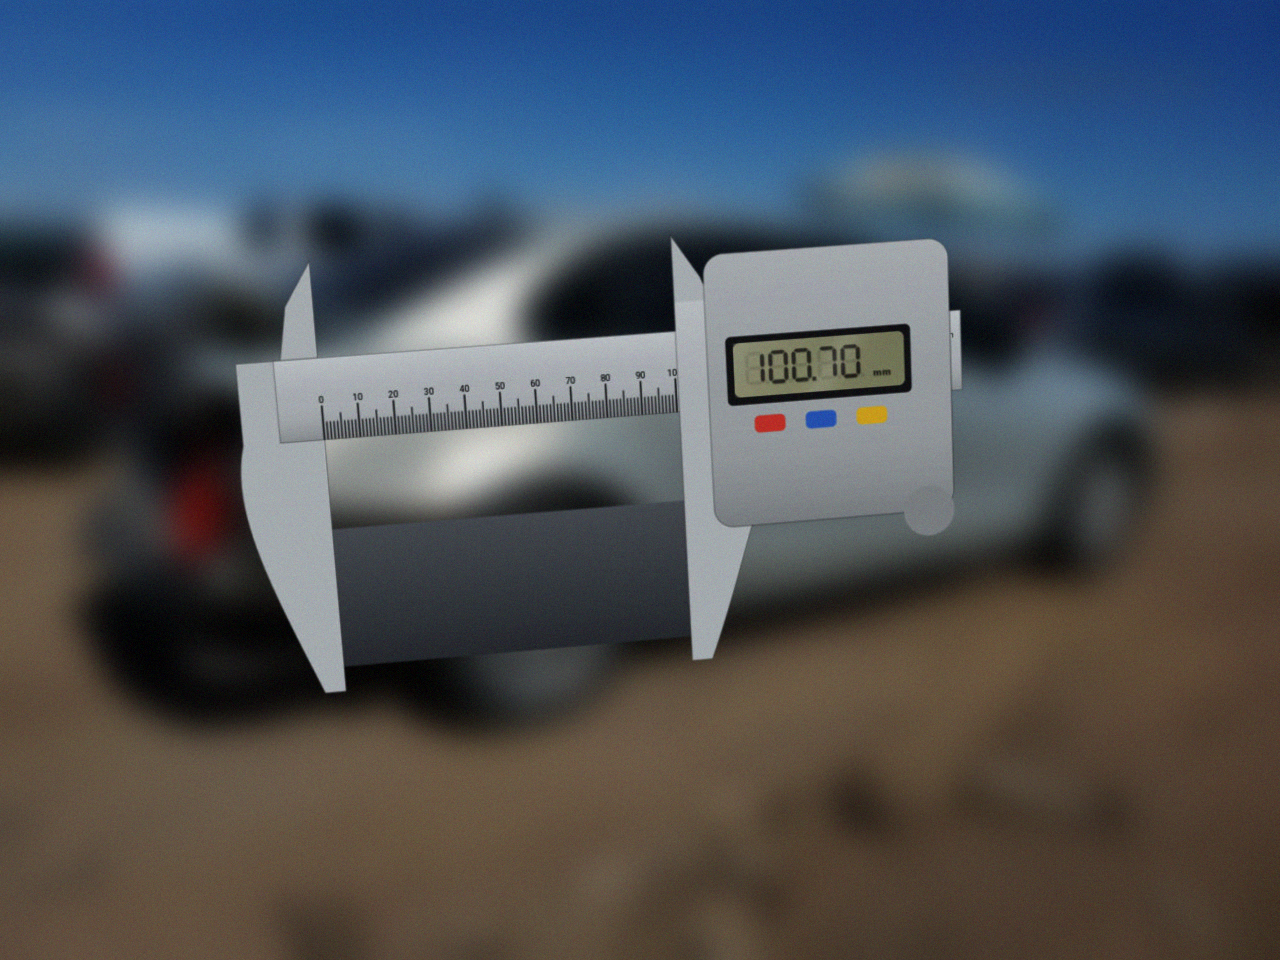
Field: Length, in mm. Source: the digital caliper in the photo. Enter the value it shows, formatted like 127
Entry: 100.70
